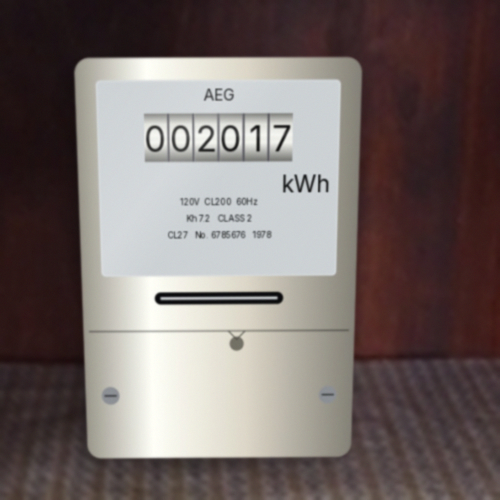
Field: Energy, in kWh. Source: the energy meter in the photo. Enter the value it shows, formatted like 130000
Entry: 2017
